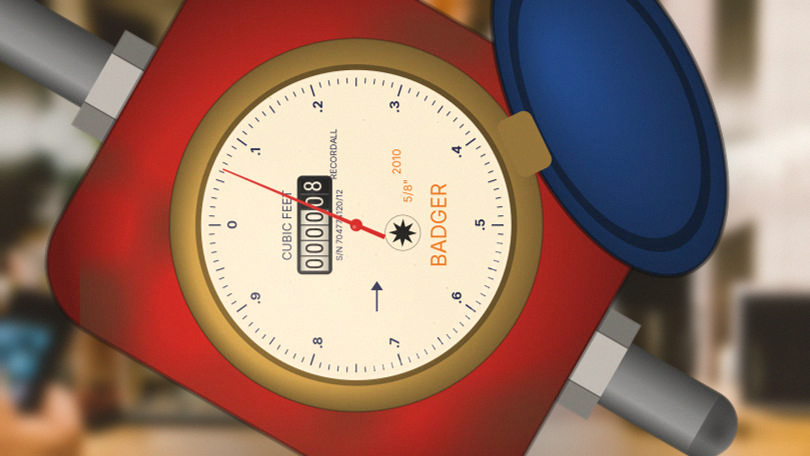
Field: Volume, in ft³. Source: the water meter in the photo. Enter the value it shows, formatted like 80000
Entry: 8.06
